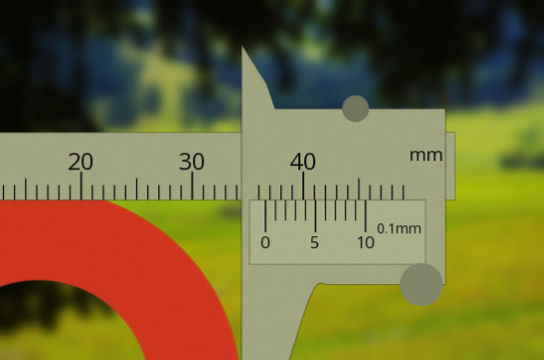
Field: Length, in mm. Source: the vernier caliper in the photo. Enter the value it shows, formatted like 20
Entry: 36.6
